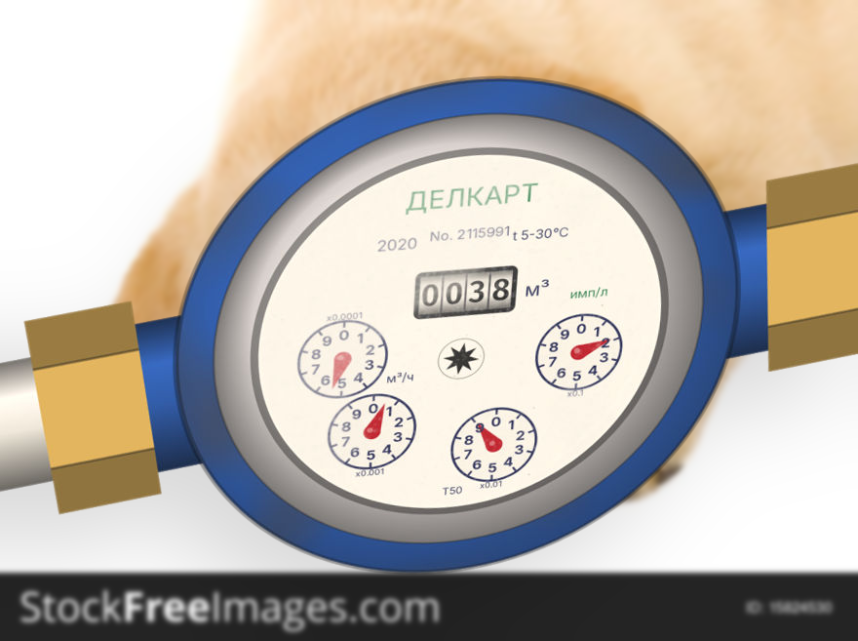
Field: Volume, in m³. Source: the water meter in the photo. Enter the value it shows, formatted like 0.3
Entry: 38.1905
